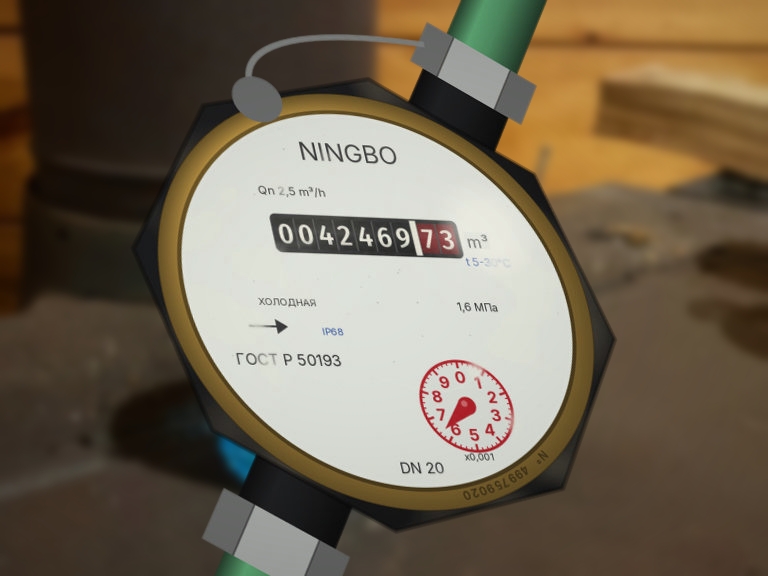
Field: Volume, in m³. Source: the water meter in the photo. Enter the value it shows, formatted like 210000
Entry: 42469.736
